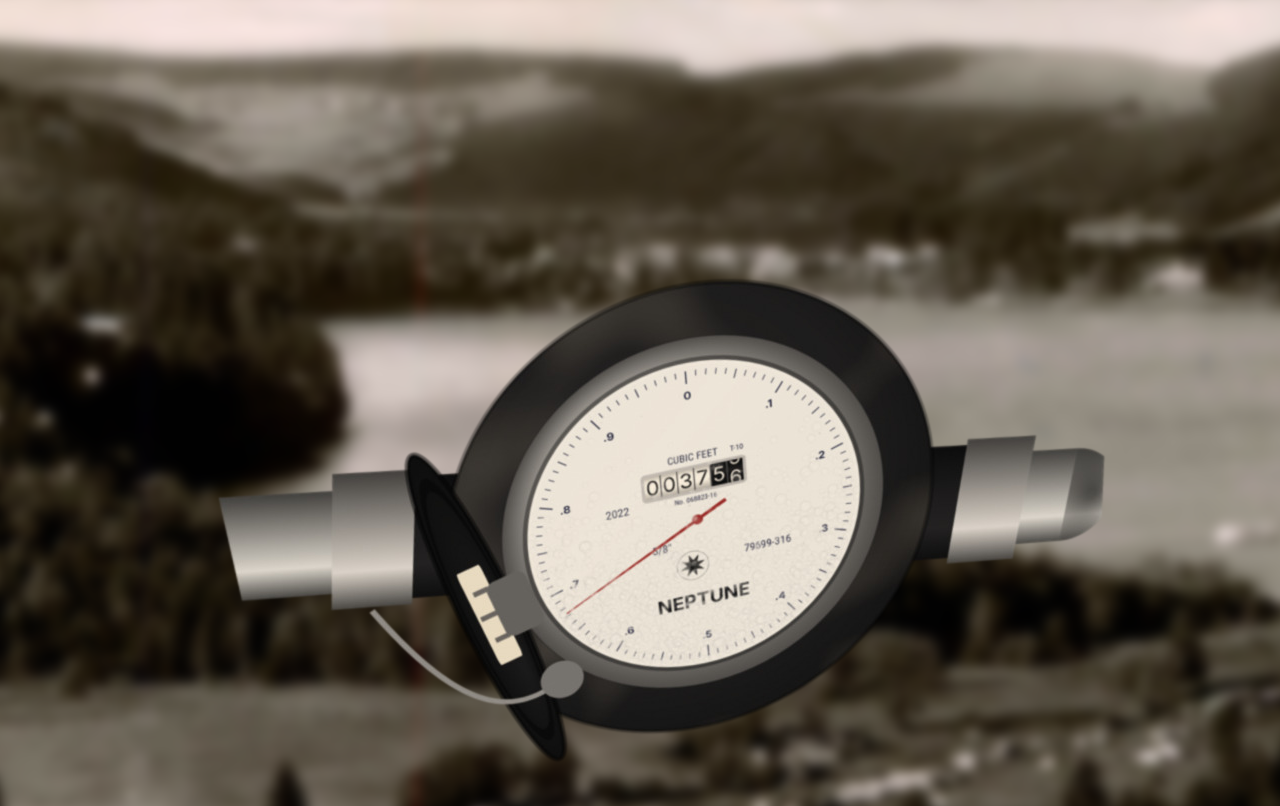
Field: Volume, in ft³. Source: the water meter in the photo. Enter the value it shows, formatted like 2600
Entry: 3755.67
